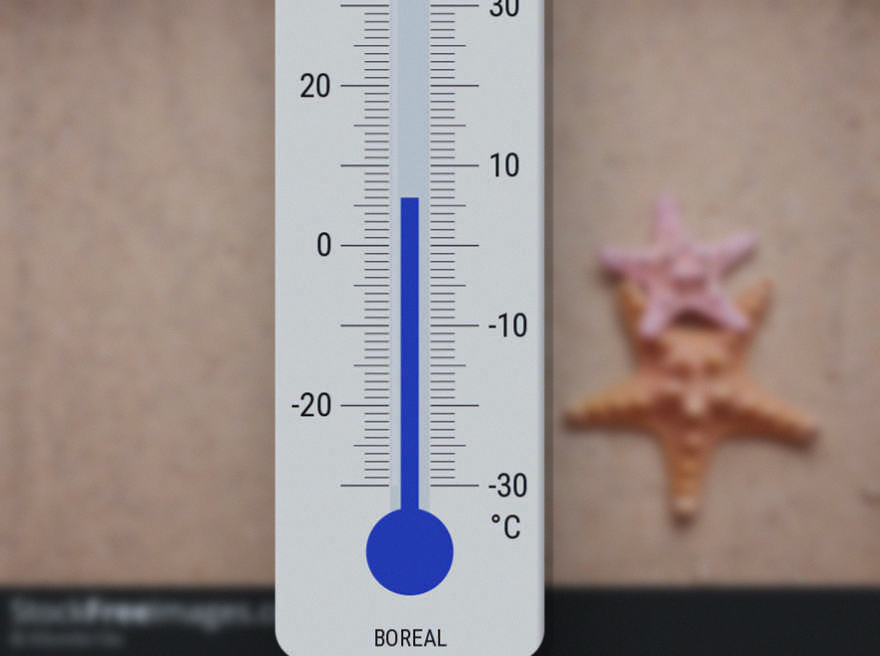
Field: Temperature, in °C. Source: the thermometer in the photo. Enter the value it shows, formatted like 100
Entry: 6
